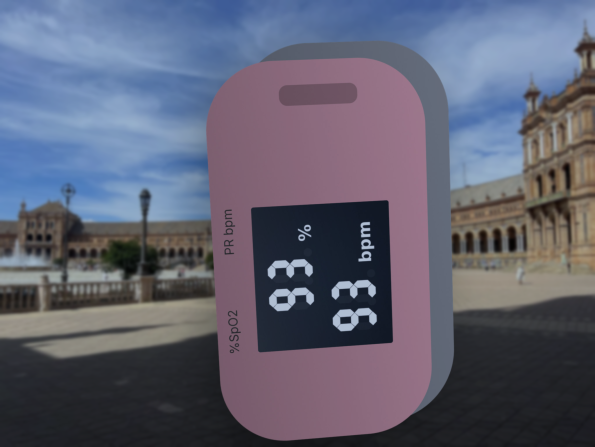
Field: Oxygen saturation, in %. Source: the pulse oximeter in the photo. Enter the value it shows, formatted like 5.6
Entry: 93
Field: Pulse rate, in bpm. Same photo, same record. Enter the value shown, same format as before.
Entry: 93
